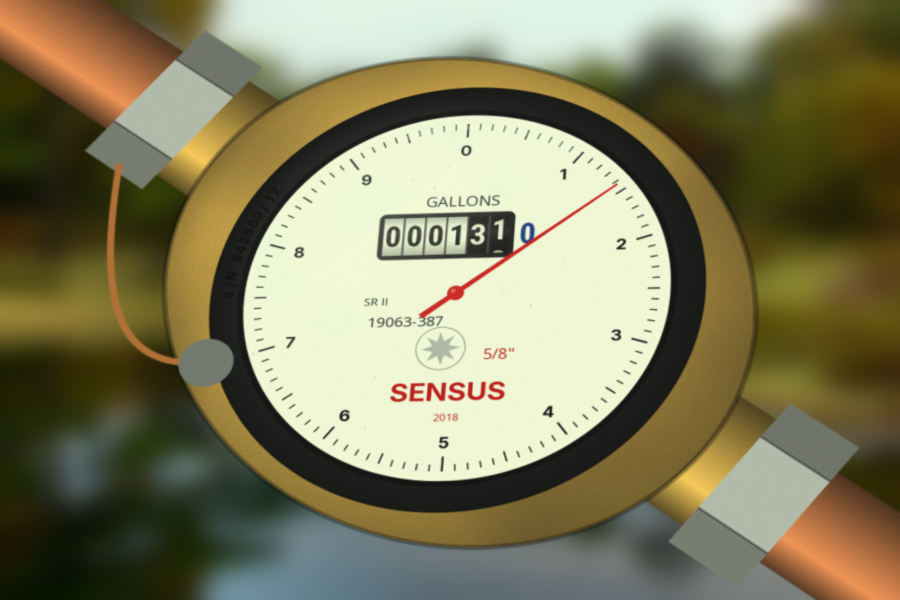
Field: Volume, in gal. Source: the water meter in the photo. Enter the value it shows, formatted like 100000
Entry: 1311.4
